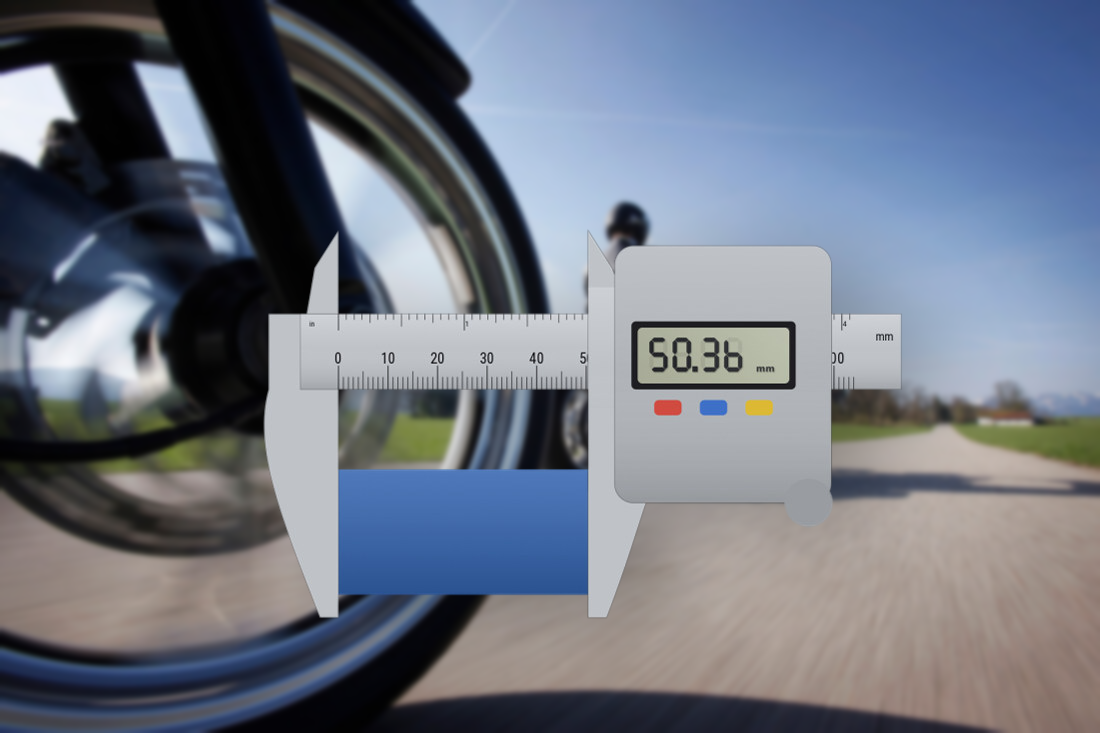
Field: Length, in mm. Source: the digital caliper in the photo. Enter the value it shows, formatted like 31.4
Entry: 50.36
